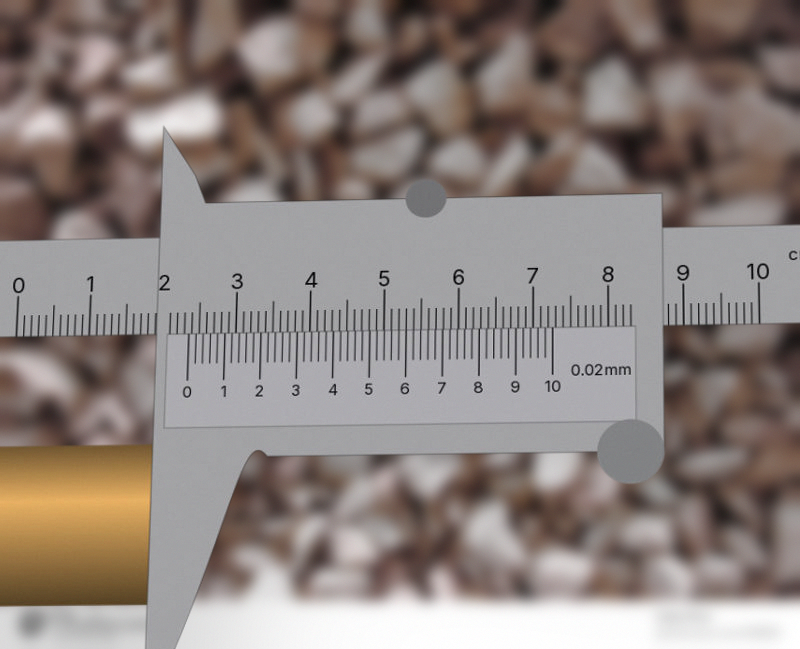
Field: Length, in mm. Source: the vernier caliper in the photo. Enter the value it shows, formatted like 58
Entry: 23.6
